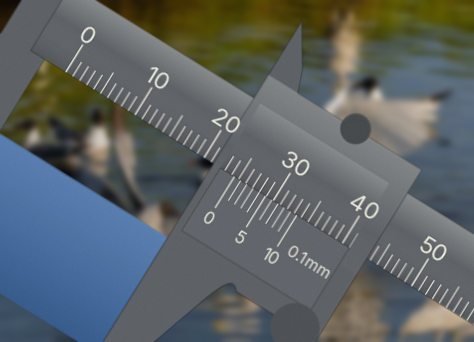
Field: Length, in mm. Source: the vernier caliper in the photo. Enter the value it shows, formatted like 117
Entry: 24.4
